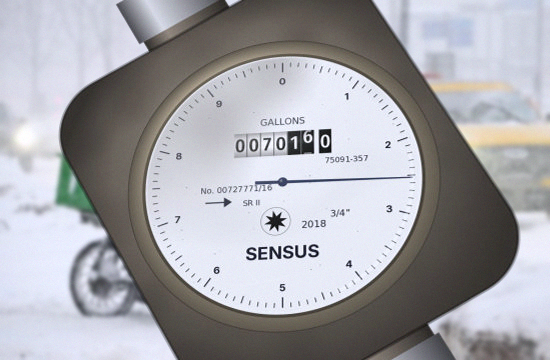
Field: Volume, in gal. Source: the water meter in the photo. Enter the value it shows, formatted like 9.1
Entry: 70162.5
